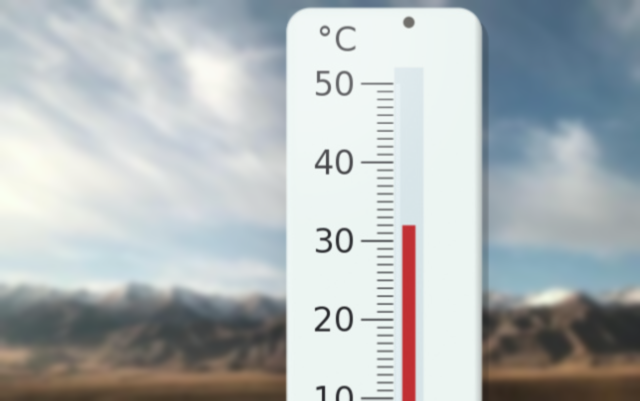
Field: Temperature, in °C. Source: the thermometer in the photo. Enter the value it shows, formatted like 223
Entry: 32
